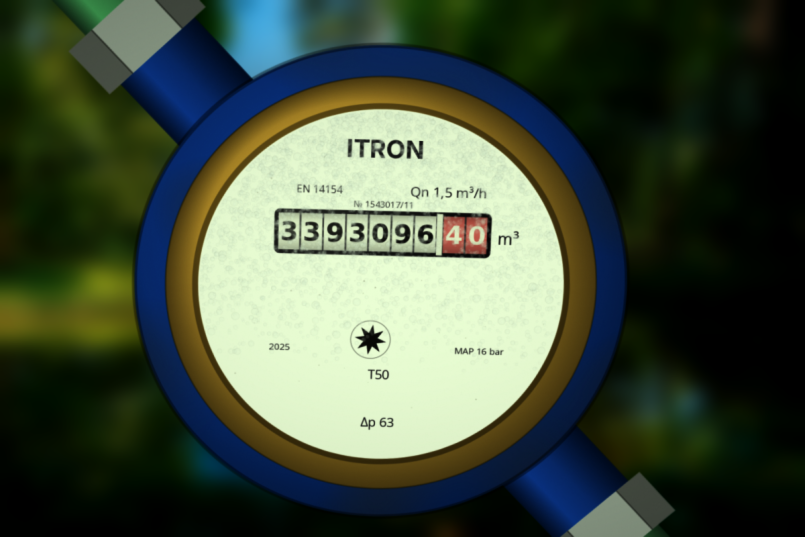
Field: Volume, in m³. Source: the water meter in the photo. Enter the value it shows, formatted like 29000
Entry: 3393096.40
